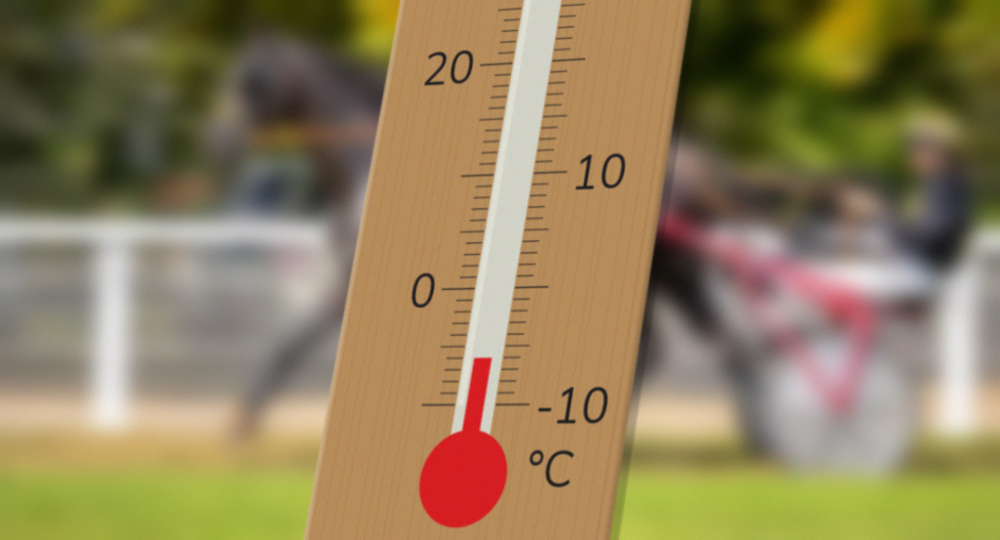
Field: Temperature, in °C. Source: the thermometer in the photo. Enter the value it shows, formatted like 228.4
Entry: -6
